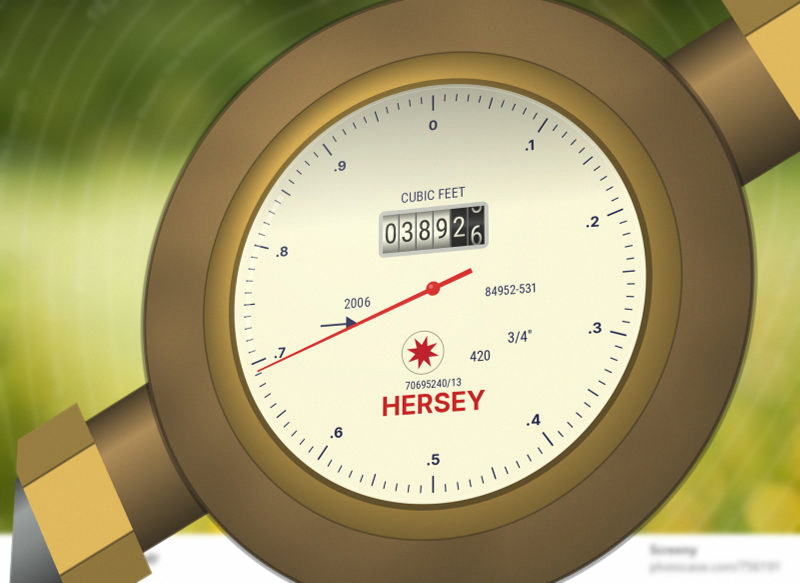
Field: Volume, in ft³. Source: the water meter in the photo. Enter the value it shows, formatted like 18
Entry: 38925.69
